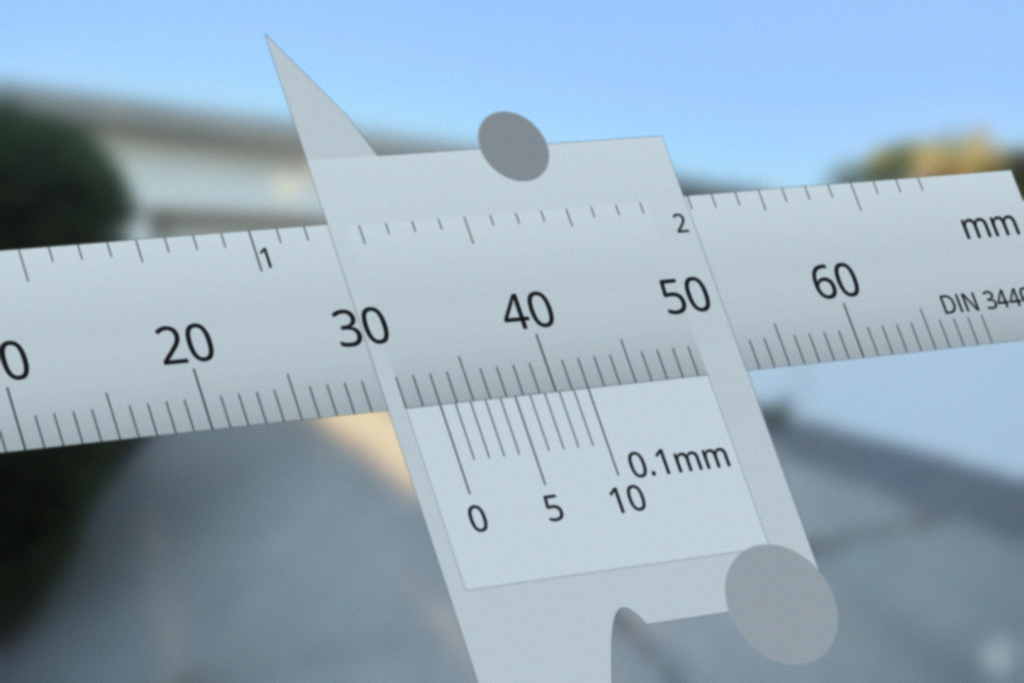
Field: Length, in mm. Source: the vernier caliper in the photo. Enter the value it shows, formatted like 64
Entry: 33.0
